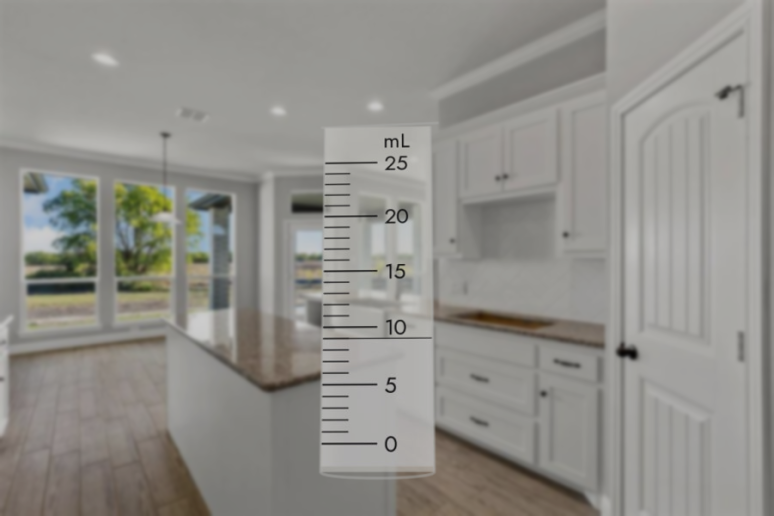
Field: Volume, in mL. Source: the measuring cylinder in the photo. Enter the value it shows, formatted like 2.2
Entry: 9
